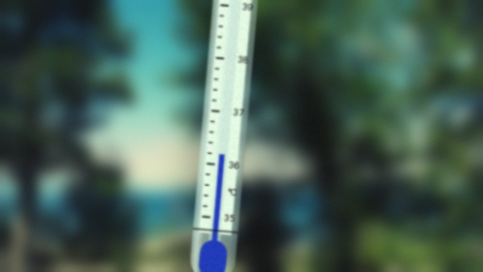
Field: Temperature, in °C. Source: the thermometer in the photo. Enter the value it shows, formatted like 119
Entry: 36.2
